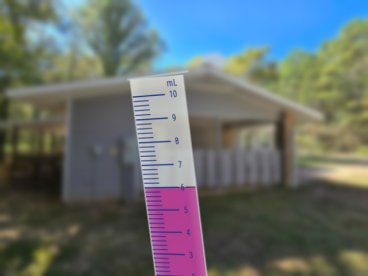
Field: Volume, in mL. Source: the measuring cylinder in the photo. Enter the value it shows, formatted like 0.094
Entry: 6
